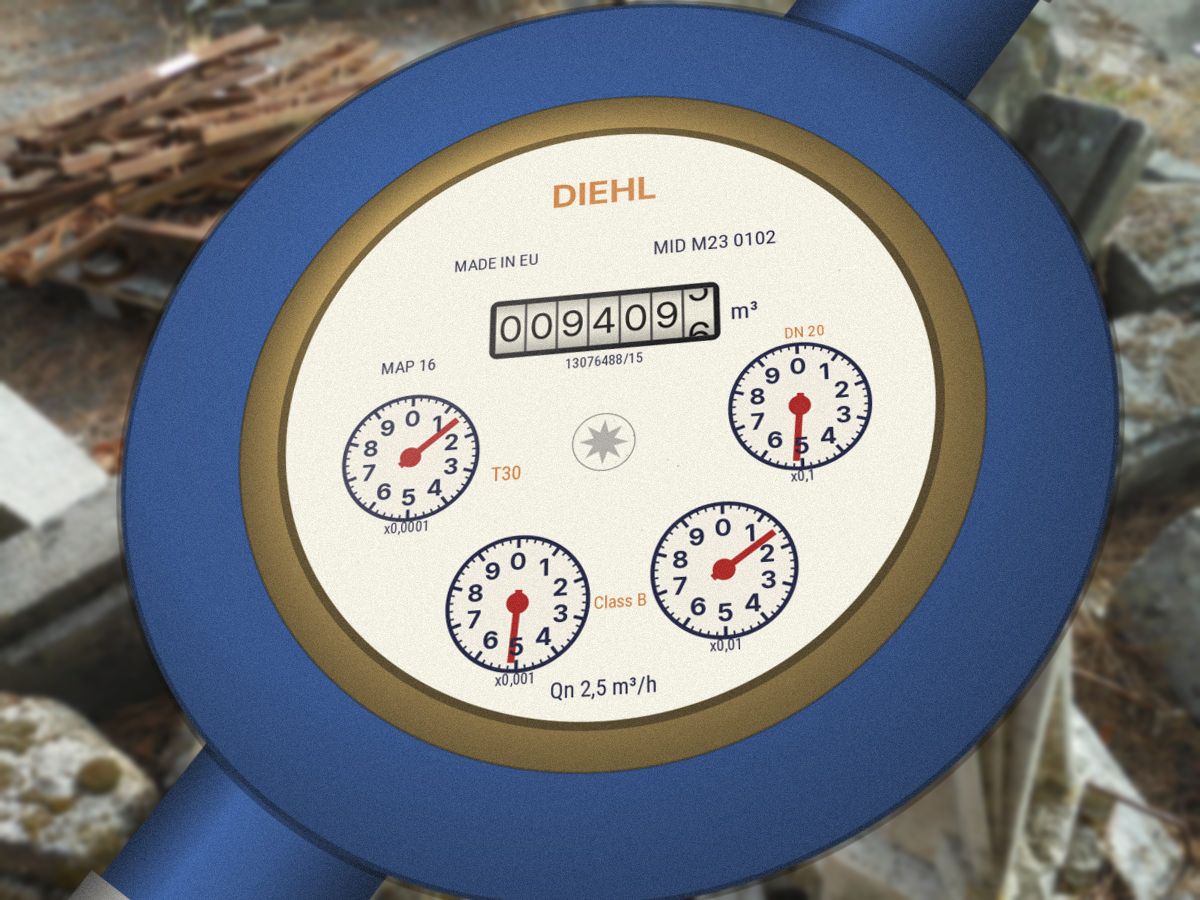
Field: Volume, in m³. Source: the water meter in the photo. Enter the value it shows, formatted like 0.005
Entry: 94095.5151
